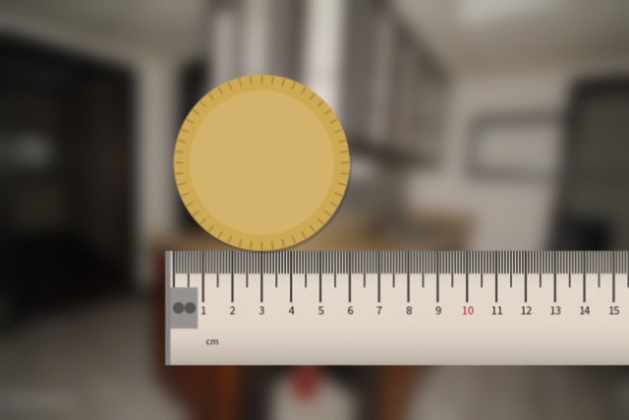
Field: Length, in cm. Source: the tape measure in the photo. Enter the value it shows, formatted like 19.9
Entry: 6
